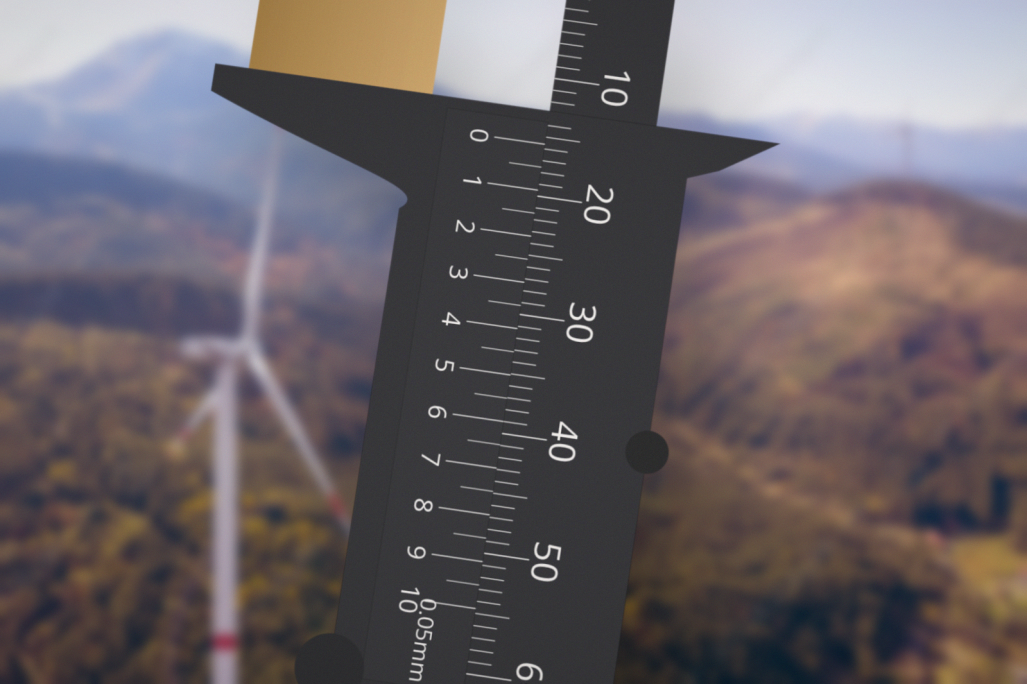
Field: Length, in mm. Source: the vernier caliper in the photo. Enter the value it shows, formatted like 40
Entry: 15.6
